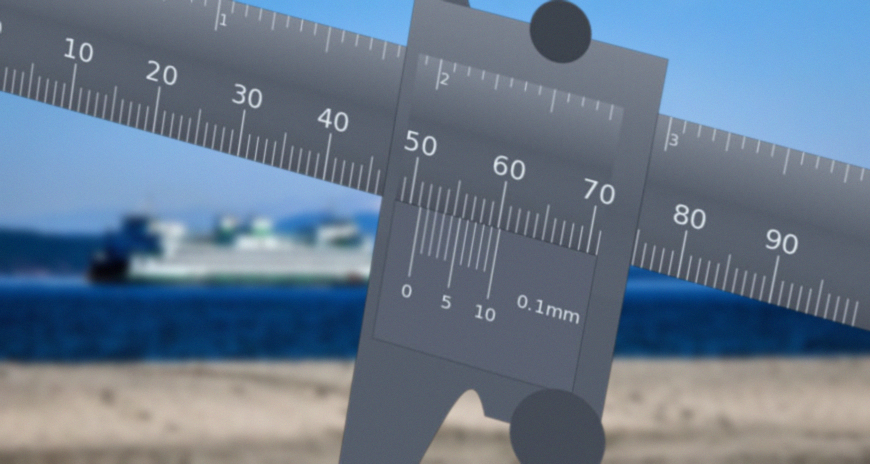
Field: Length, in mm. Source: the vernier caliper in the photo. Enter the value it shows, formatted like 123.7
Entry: 51.2
